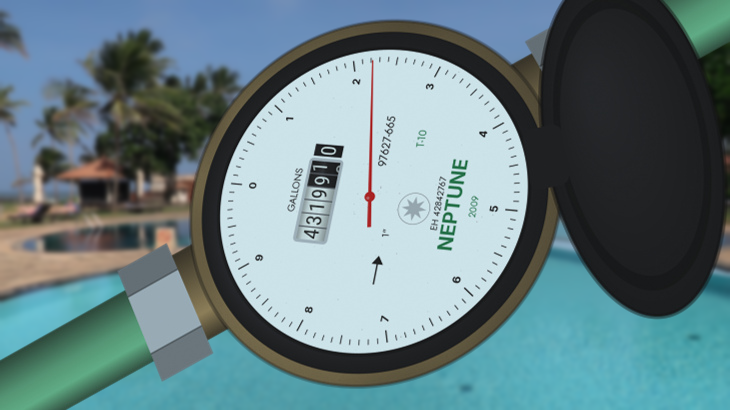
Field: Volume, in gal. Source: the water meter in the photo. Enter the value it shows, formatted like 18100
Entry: 4319912.2
